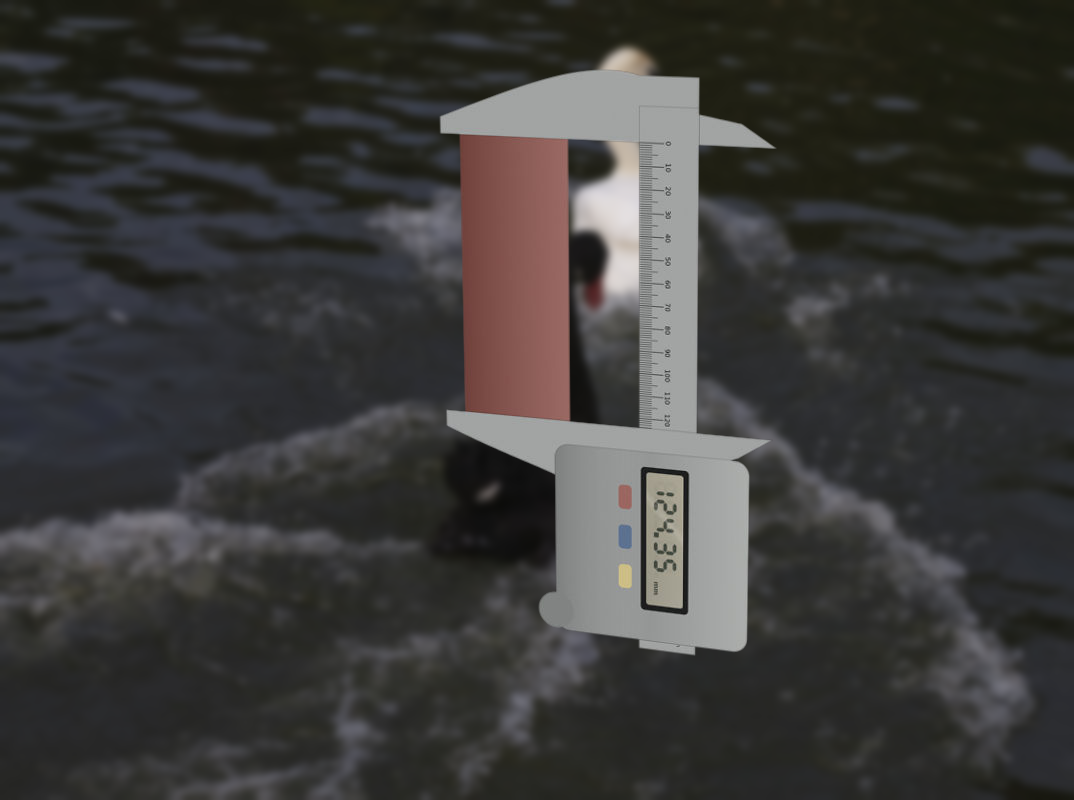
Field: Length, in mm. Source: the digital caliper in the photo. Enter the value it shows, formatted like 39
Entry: 124.35
